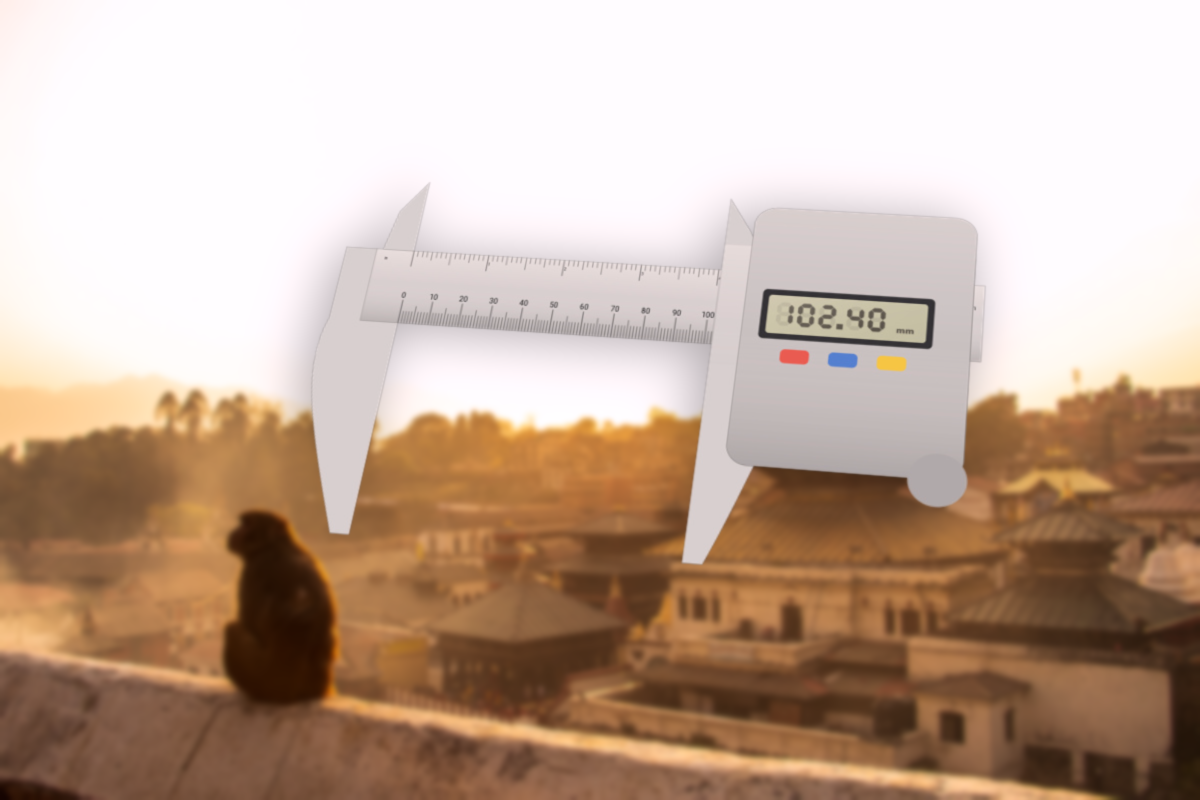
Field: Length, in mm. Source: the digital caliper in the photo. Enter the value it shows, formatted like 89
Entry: 102.40
